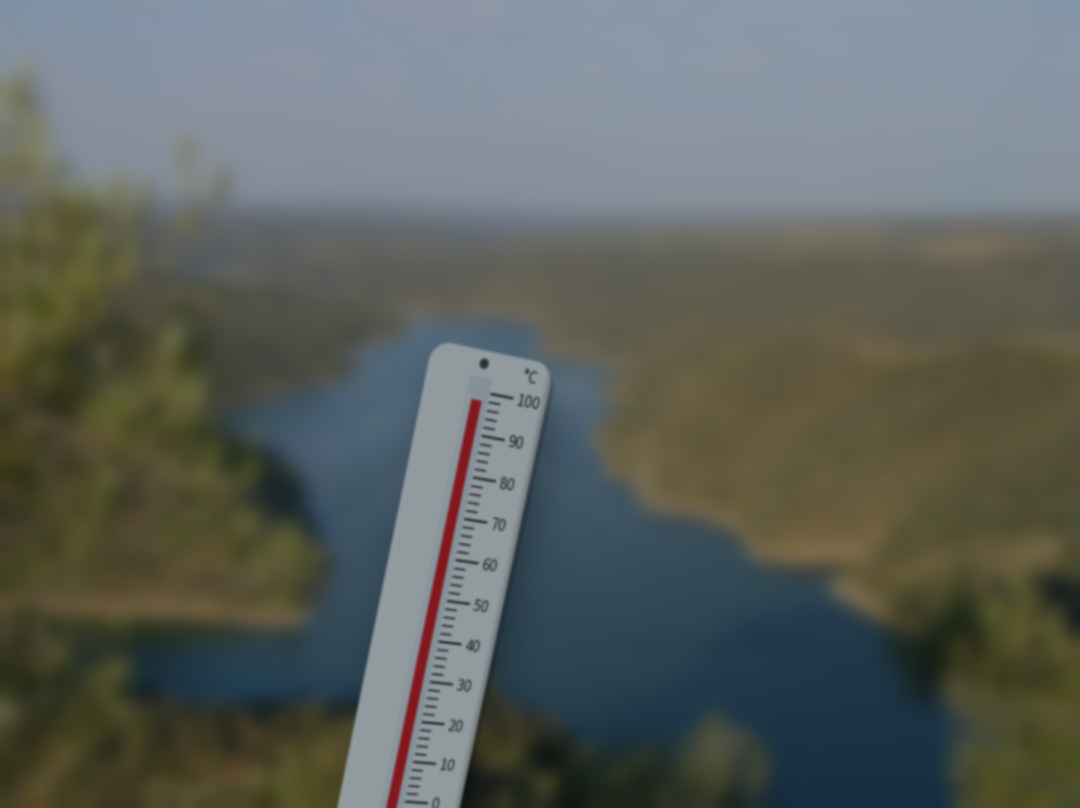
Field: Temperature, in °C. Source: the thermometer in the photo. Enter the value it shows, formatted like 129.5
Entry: 98
